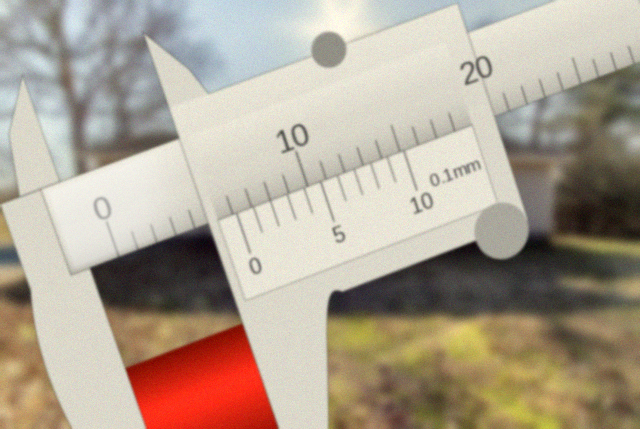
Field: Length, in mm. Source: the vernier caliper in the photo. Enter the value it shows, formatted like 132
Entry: 6.2
